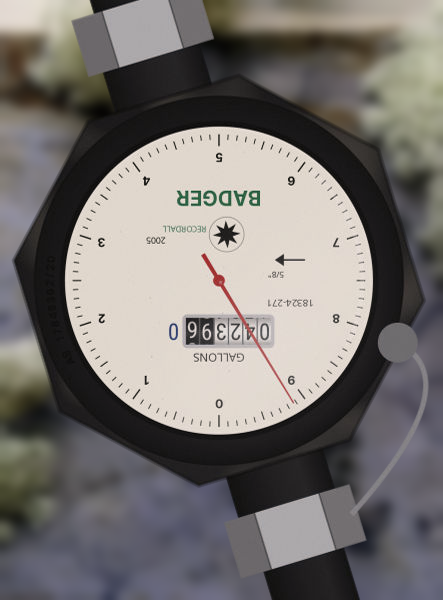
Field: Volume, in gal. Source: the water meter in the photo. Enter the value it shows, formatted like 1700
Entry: 423959.1
